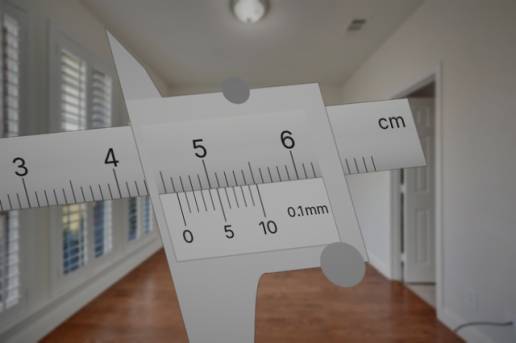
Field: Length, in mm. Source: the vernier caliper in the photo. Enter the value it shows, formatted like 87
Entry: 46.2
